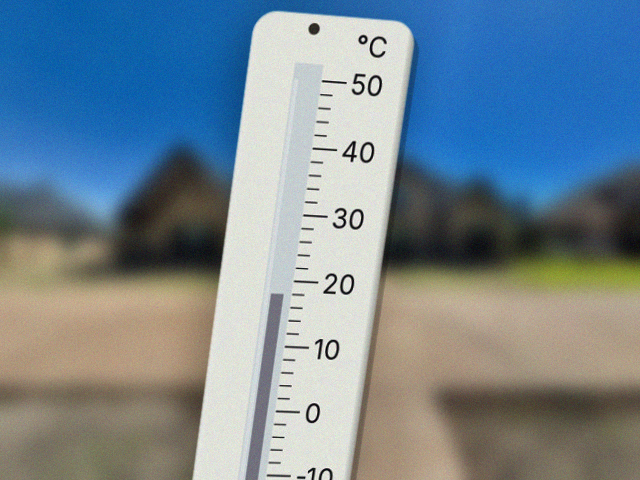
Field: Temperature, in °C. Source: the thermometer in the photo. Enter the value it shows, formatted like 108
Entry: 18
